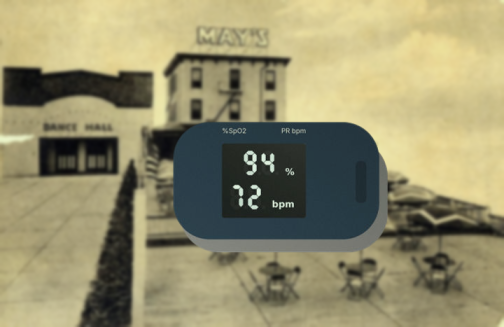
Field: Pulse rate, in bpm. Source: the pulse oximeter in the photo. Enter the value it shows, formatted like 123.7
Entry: 72
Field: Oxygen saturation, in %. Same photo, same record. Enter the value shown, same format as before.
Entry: 94
